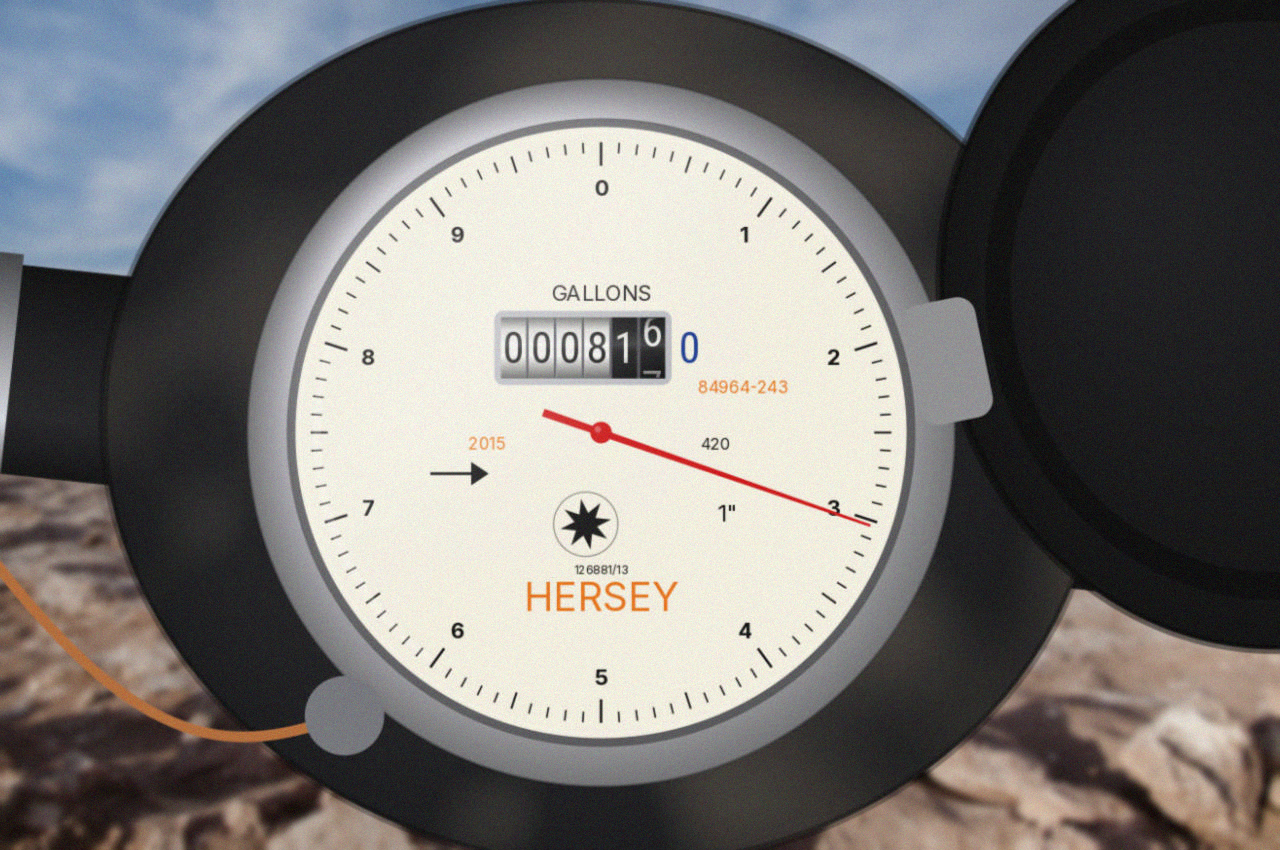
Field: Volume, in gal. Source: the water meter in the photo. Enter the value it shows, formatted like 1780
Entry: 8163.0
